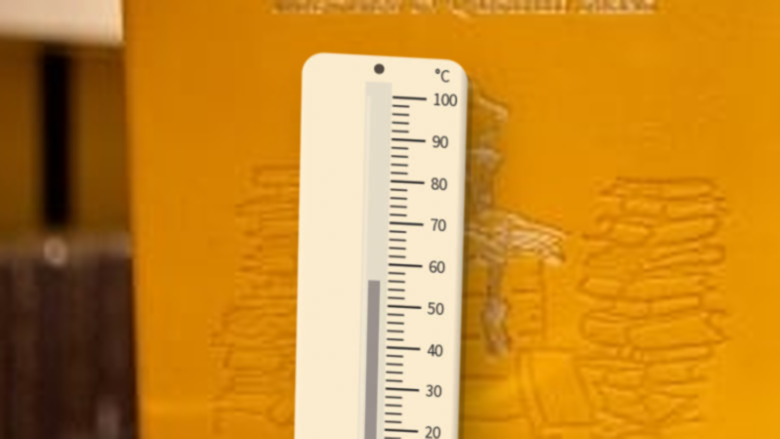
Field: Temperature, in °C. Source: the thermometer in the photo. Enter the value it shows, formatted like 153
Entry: 56
